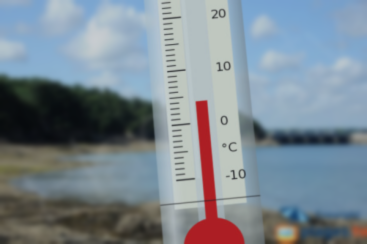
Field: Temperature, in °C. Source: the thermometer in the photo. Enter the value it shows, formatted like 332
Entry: 4
